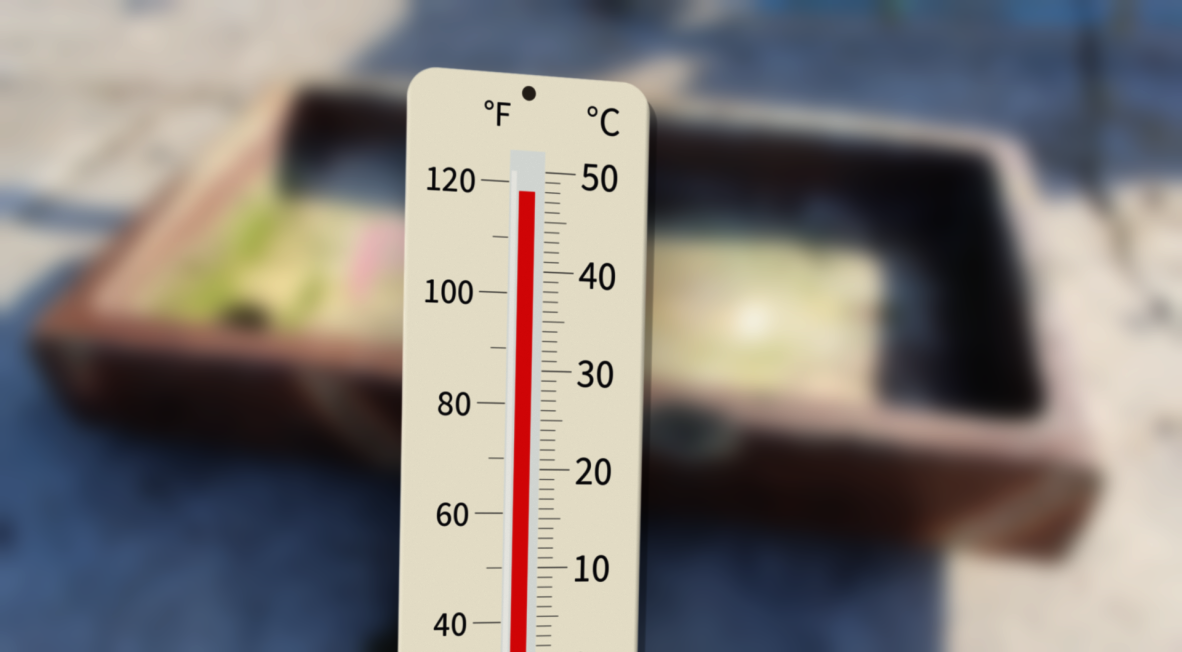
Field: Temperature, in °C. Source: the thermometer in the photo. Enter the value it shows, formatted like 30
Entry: 48
